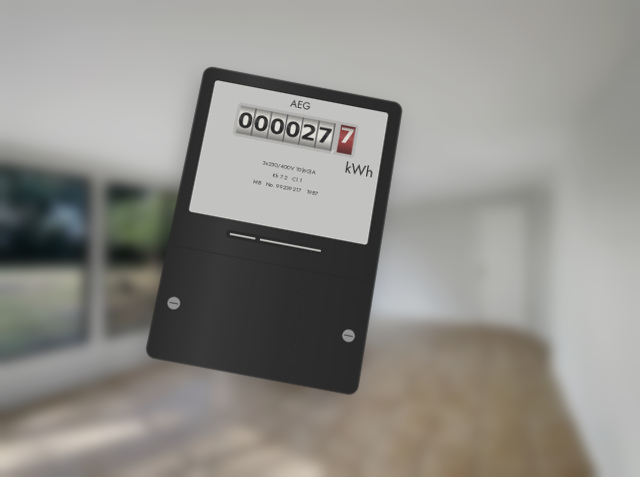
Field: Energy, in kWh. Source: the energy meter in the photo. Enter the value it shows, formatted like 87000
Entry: 27.7
